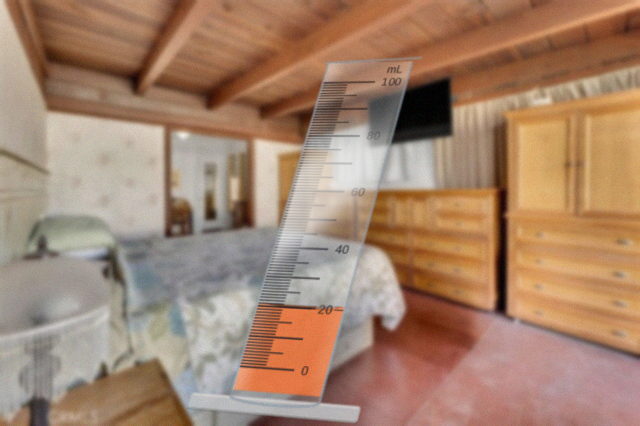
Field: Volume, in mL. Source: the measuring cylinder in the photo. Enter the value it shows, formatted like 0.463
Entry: 20
